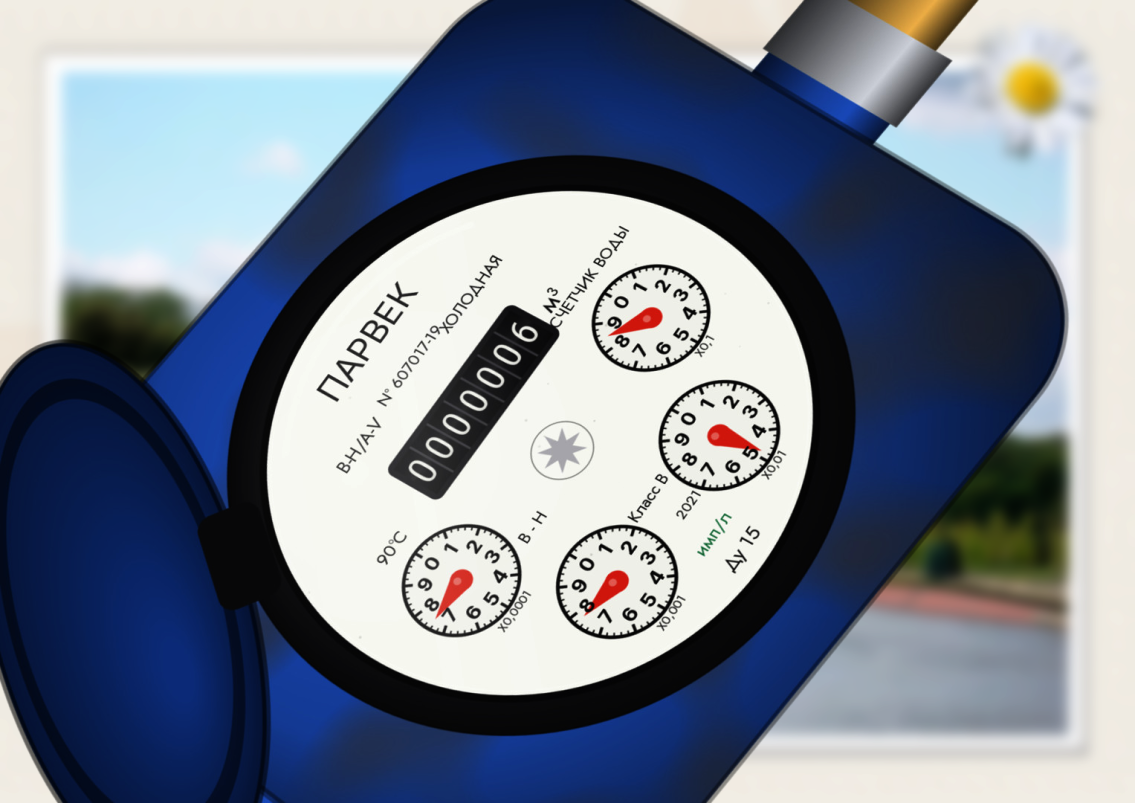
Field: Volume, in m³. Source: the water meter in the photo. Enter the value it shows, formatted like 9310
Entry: 6.8477
